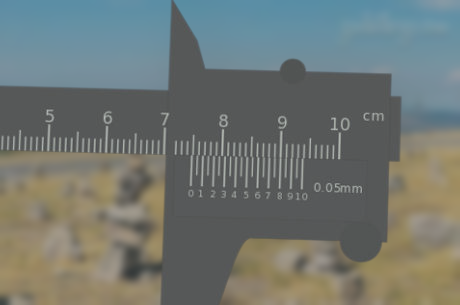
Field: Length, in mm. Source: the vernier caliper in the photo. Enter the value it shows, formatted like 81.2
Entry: 74.8
